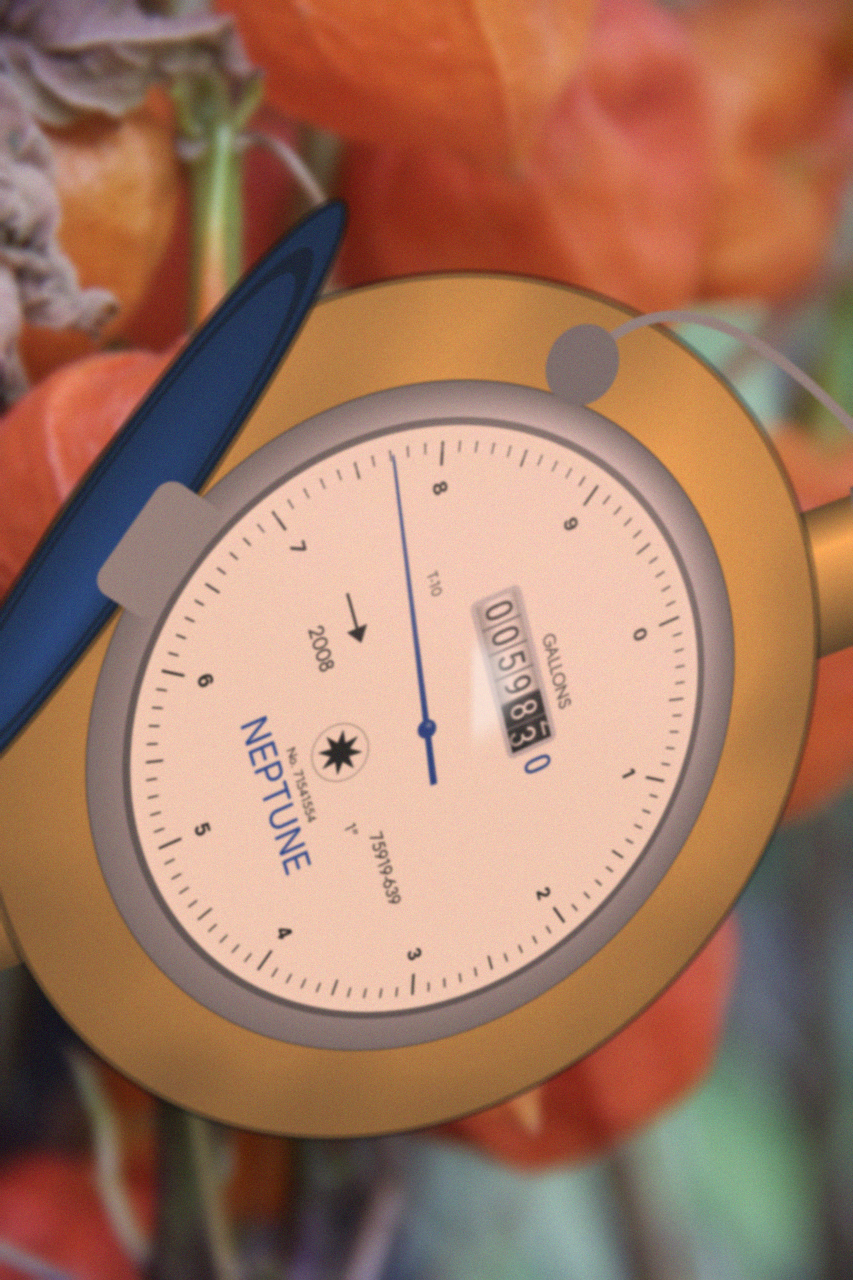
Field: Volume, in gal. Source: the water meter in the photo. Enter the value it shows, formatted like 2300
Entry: 59827.7
